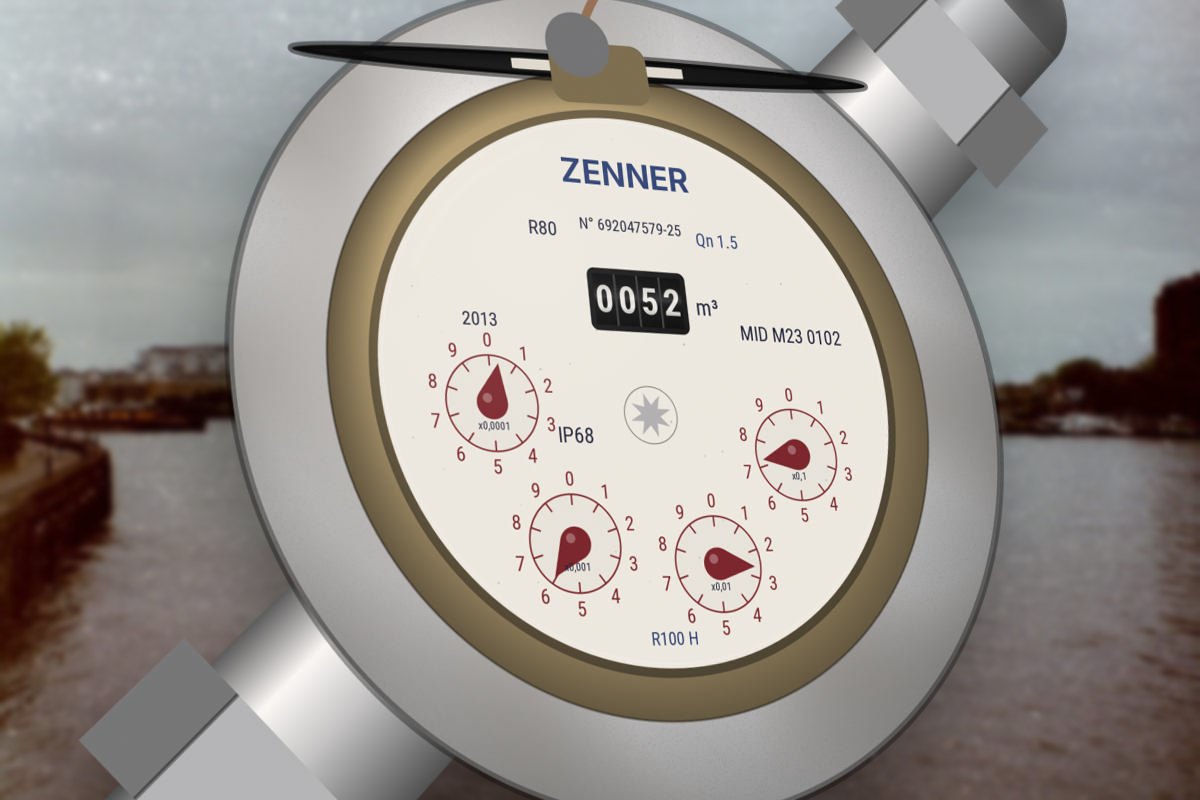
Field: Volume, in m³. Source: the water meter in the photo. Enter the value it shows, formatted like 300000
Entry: 52.7260
